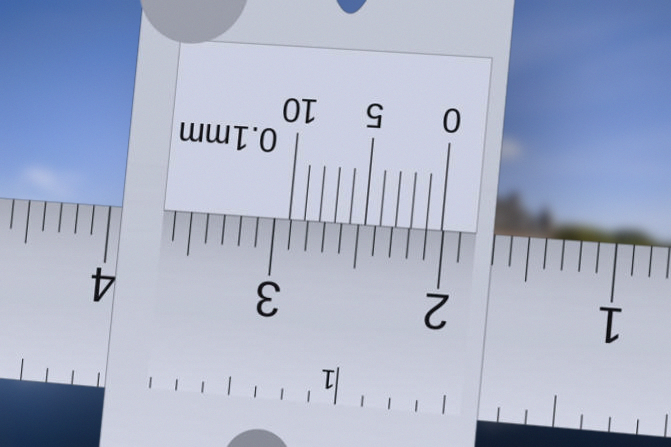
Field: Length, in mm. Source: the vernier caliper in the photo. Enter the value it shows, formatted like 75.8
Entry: 20.1
